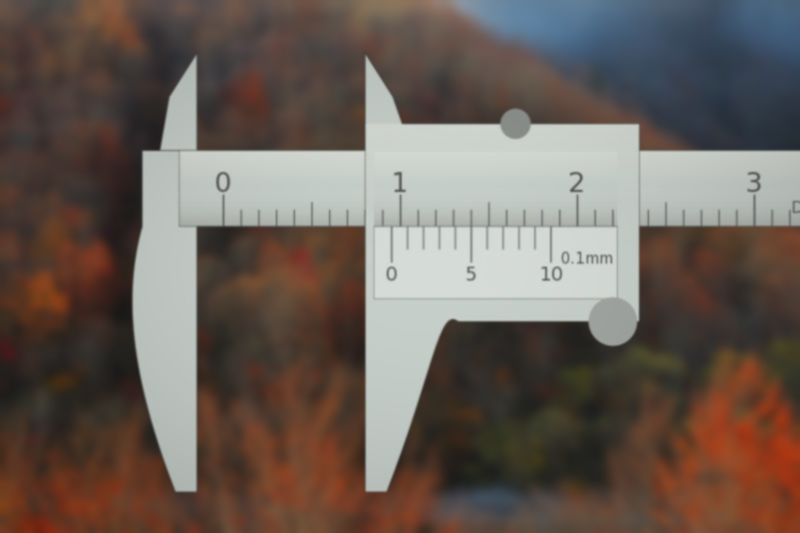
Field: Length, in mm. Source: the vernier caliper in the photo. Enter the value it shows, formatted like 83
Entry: 9.5
